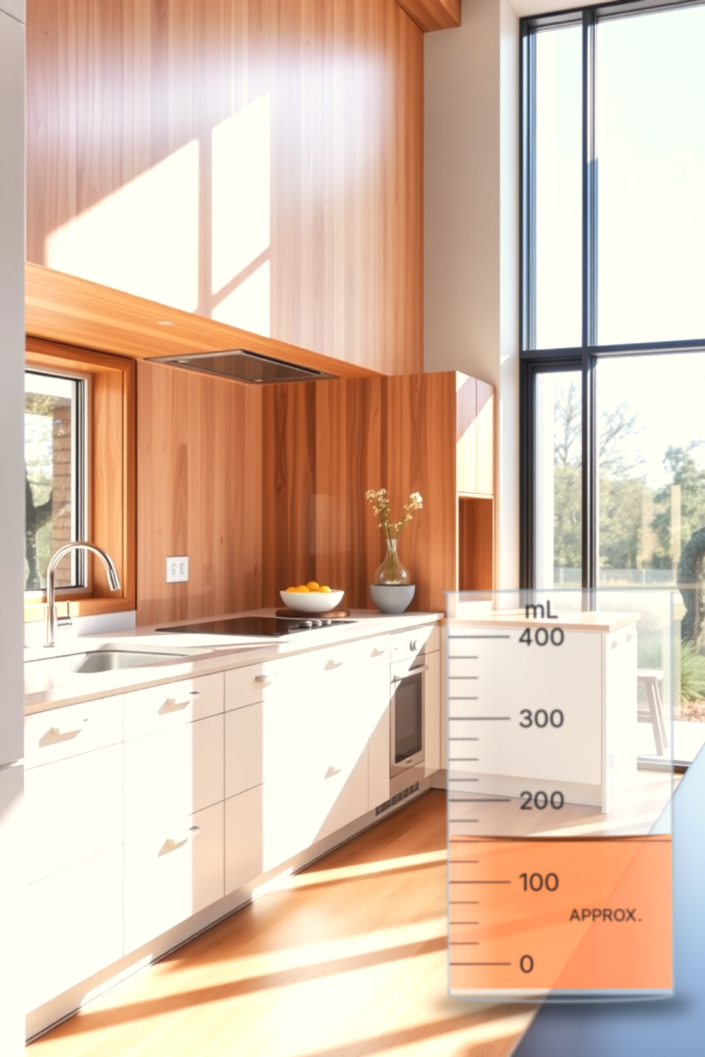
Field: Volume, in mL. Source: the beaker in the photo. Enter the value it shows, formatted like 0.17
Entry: 150
